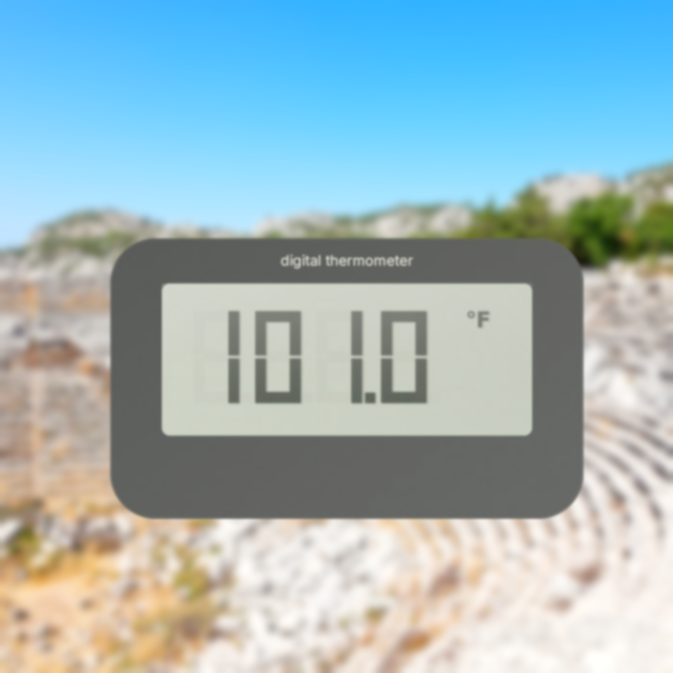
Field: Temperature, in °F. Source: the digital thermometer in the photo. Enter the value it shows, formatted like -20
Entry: 101.0
